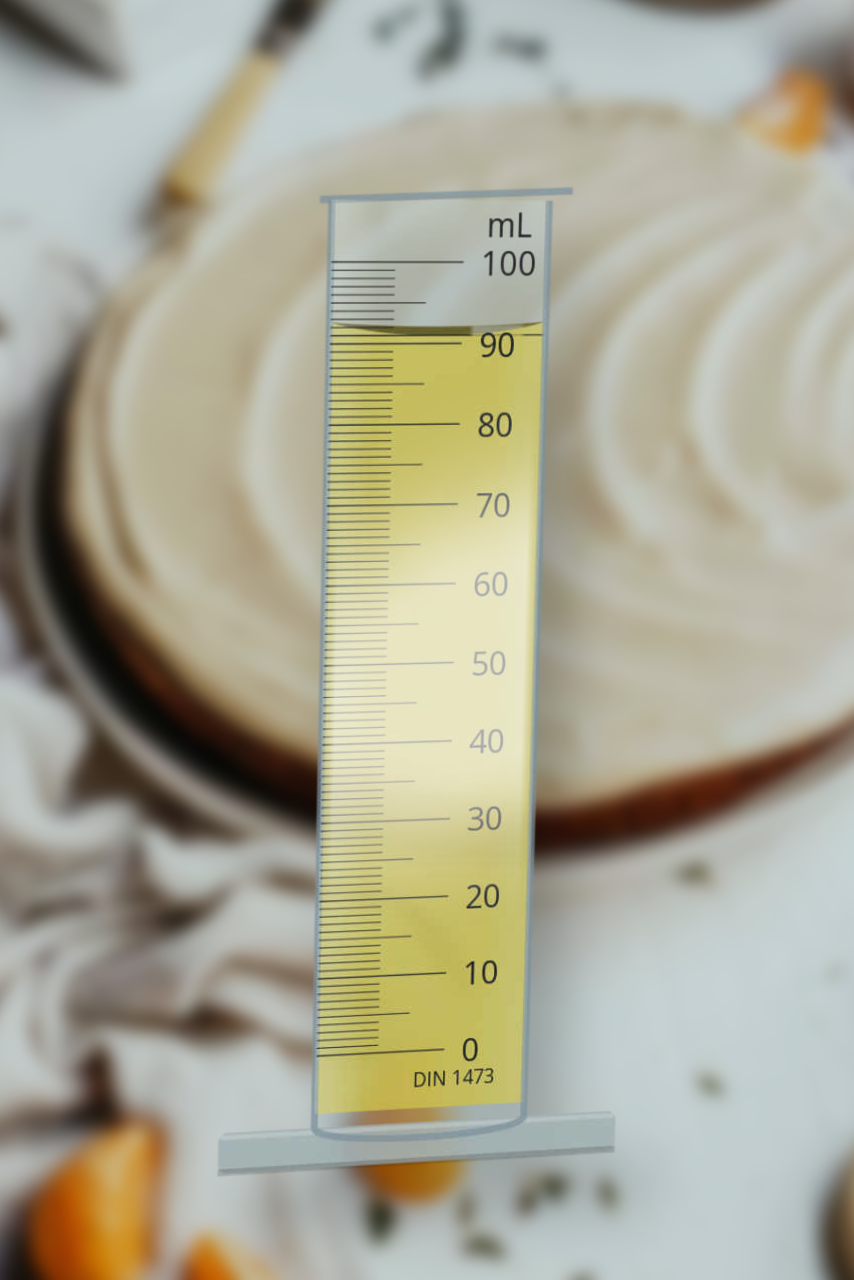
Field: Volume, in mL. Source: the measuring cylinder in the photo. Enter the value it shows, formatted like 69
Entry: 91
